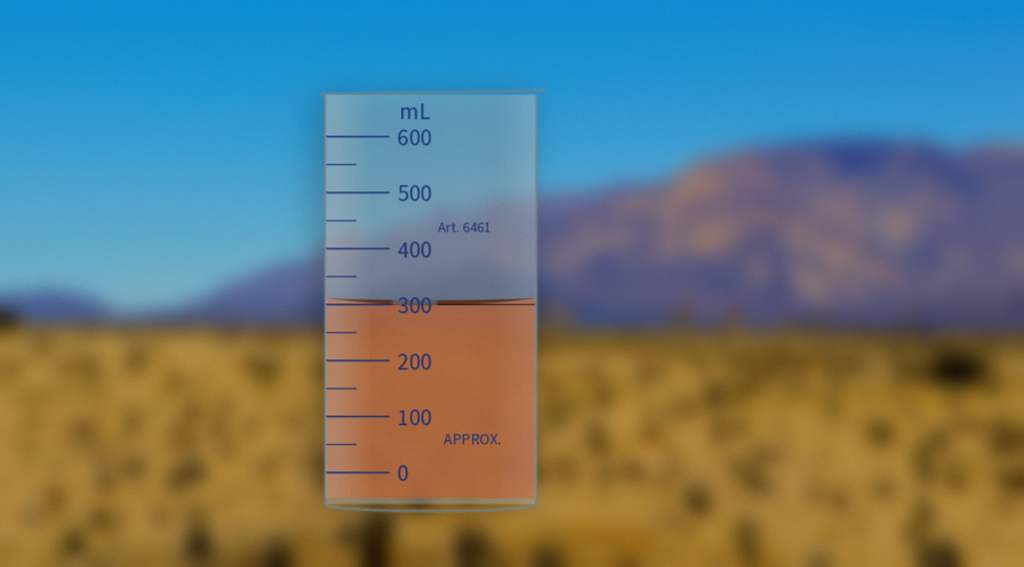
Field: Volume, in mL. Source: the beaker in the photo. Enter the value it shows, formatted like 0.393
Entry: 300
